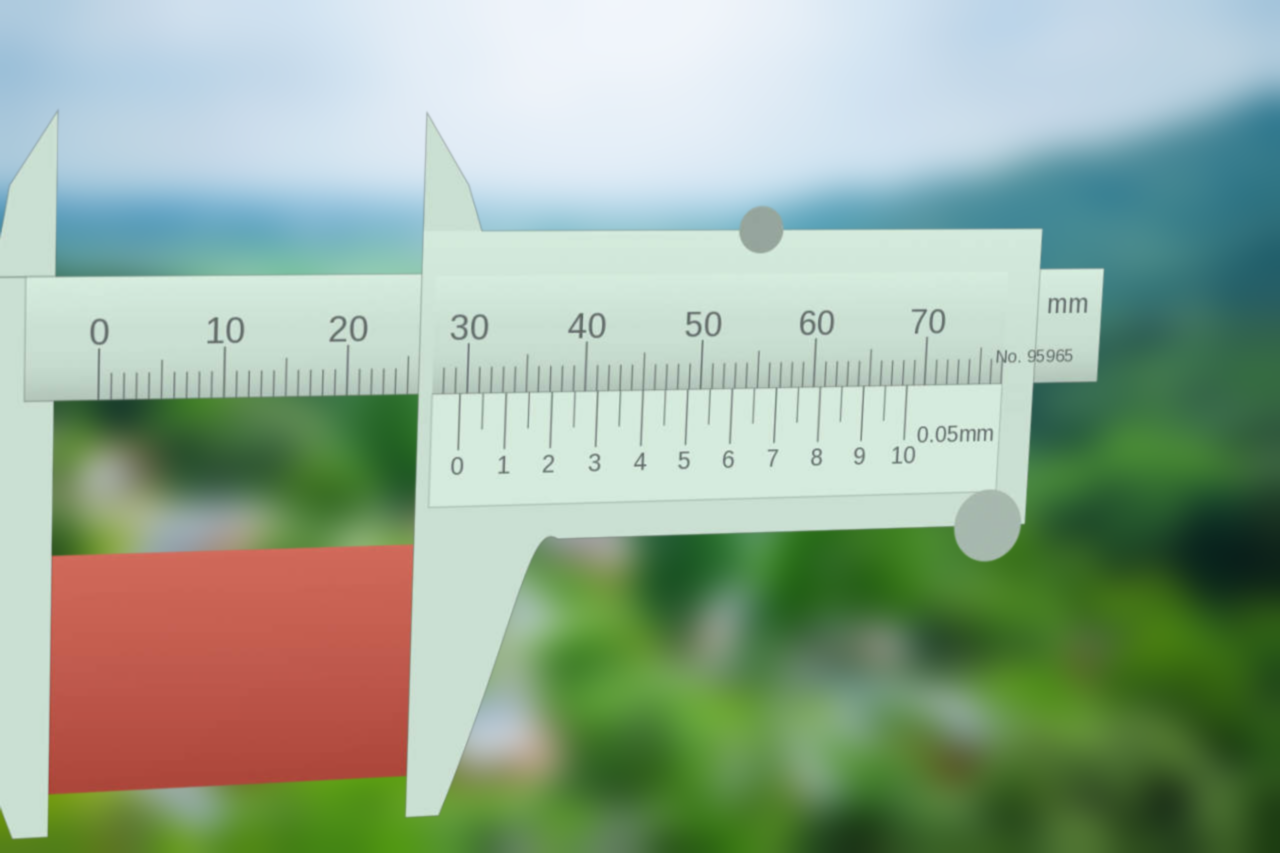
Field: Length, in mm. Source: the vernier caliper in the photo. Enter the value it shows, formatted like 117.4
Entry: 29.4
